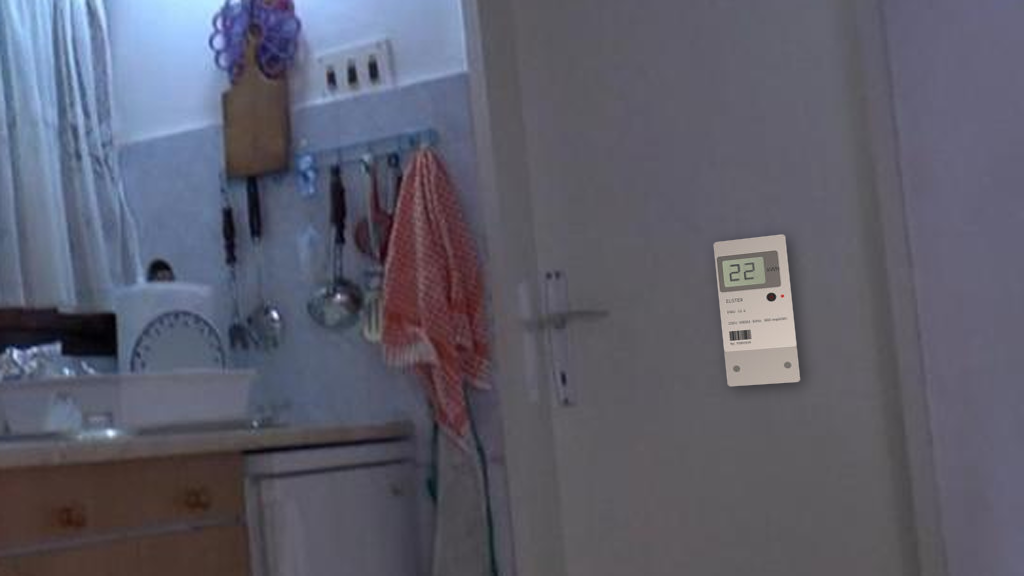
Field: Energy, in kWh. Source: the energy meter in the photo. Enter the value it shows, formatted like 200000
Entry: 22
